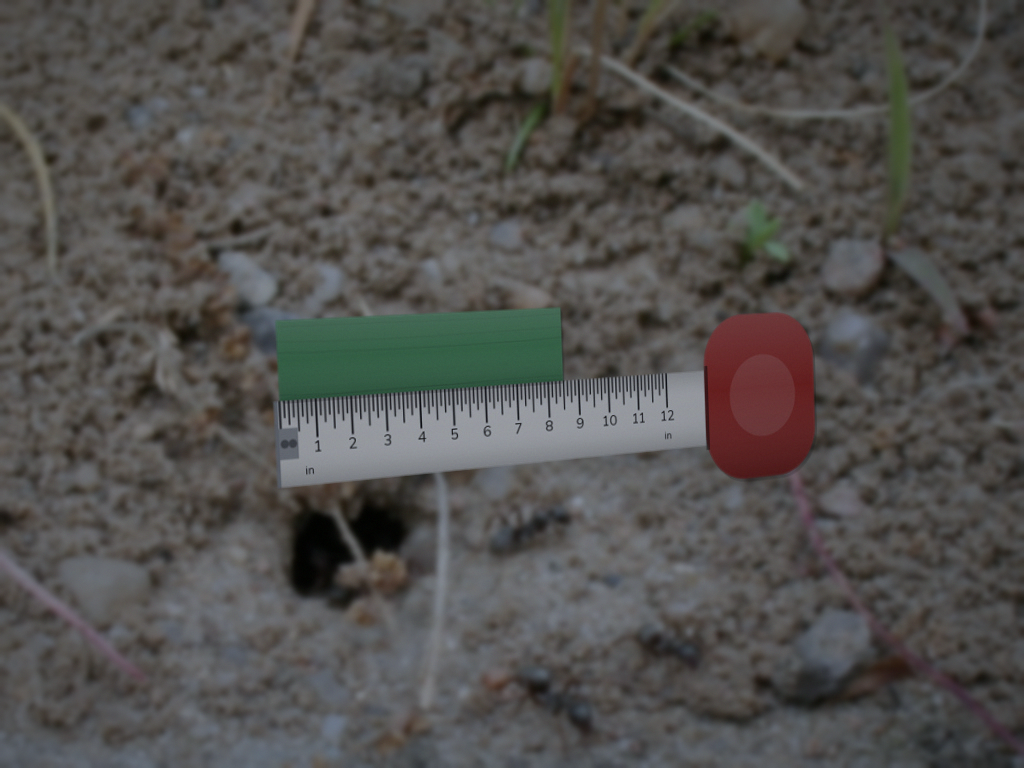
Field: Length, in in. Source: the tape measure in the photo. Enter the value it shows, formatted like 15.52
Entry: 8.5
